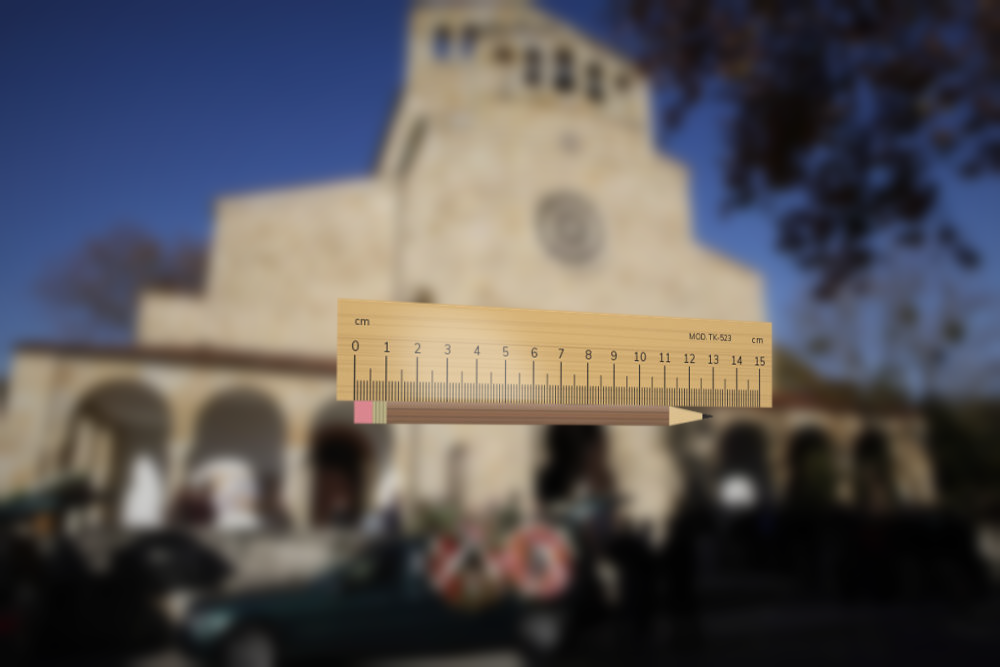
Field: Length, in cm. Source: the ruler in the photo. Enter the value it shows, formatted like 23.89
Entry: 13
